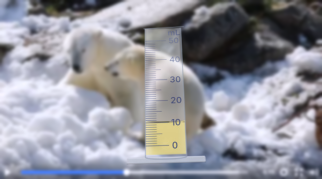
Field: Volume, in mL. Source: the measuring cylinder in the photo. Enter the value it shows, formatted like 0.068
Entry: 10
